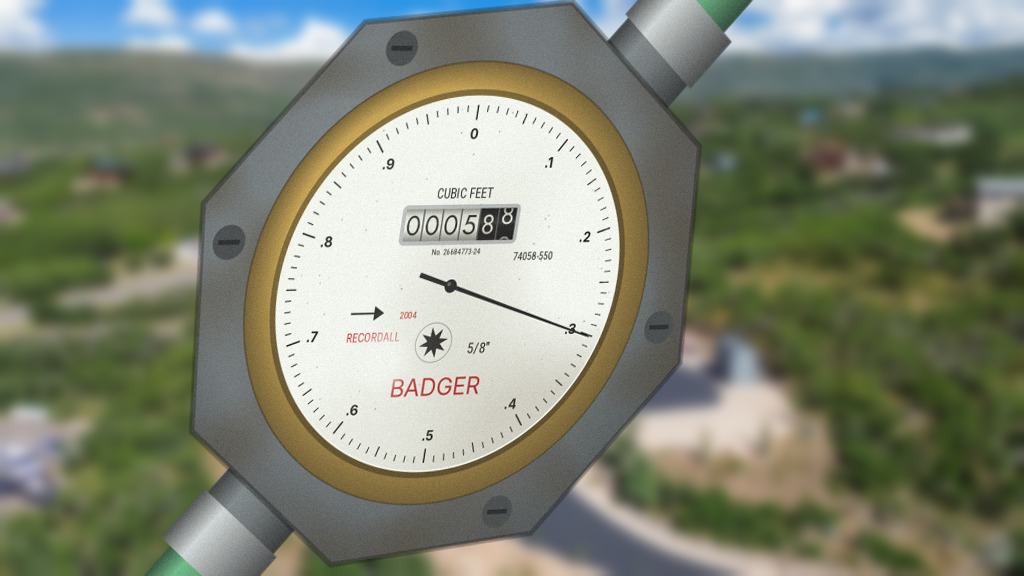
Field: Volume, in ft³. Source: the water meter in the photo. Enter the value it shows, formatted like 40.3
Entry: 588.30
